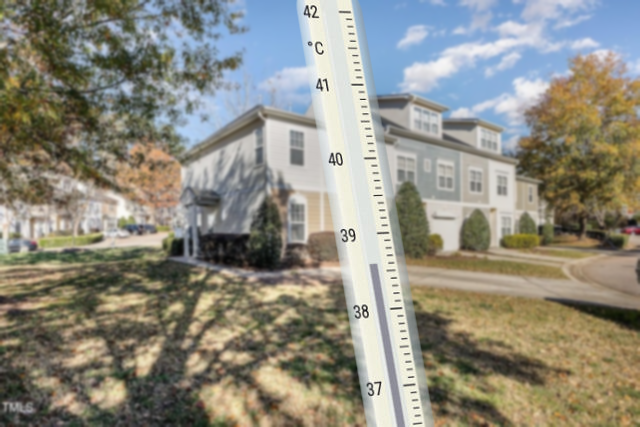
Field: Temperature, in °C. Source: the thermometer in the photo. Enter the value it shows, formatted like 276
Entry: 38.6
